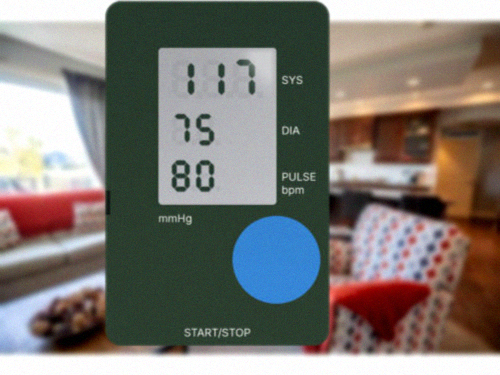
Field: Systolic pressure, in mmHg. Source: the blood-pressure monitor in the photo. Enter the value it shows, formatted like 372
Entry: 117
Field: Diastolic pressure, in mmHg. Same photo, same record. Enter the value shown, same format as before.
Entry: 75
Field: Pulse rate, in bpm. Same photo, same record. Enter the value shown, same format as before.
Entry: 80
